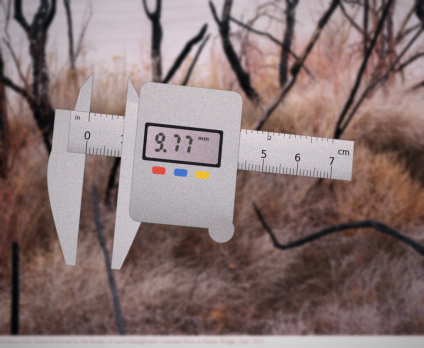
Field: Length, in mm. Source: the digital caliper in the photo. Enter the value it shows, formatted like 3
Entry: 9.77
